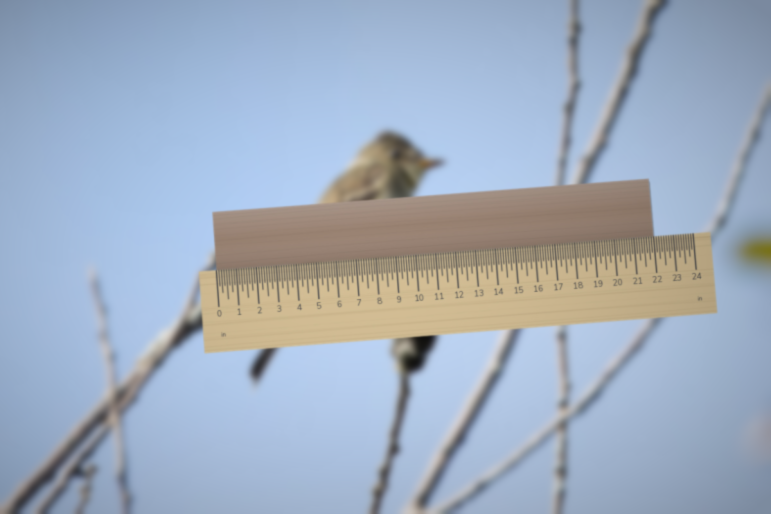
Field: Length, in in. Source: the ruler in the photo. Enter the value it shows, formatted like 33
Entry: 22
